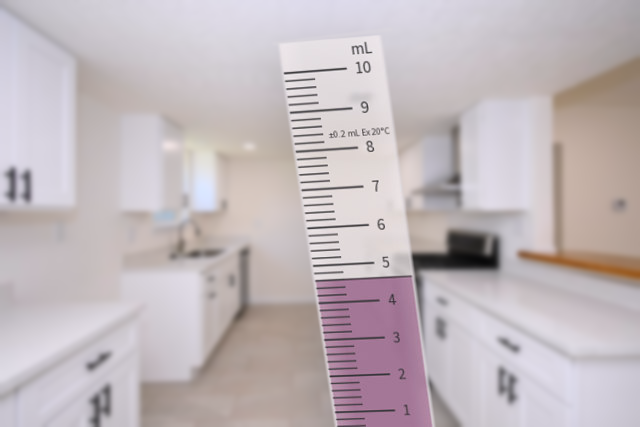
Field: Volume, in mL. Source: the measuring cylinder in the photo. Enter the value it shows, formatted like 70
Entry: 4.6
